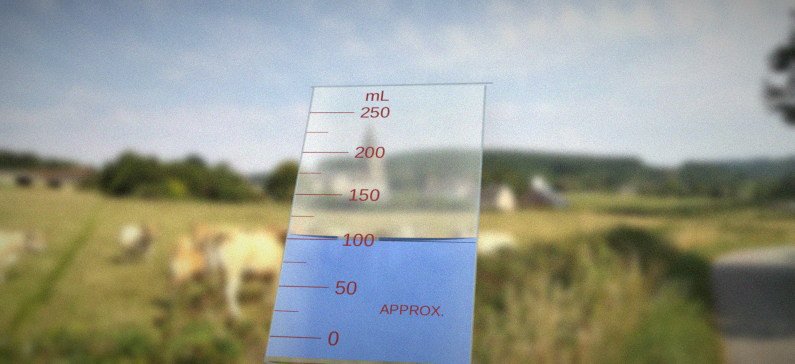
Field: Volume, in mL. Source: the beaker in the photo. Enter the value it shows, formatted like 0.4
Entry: 100
